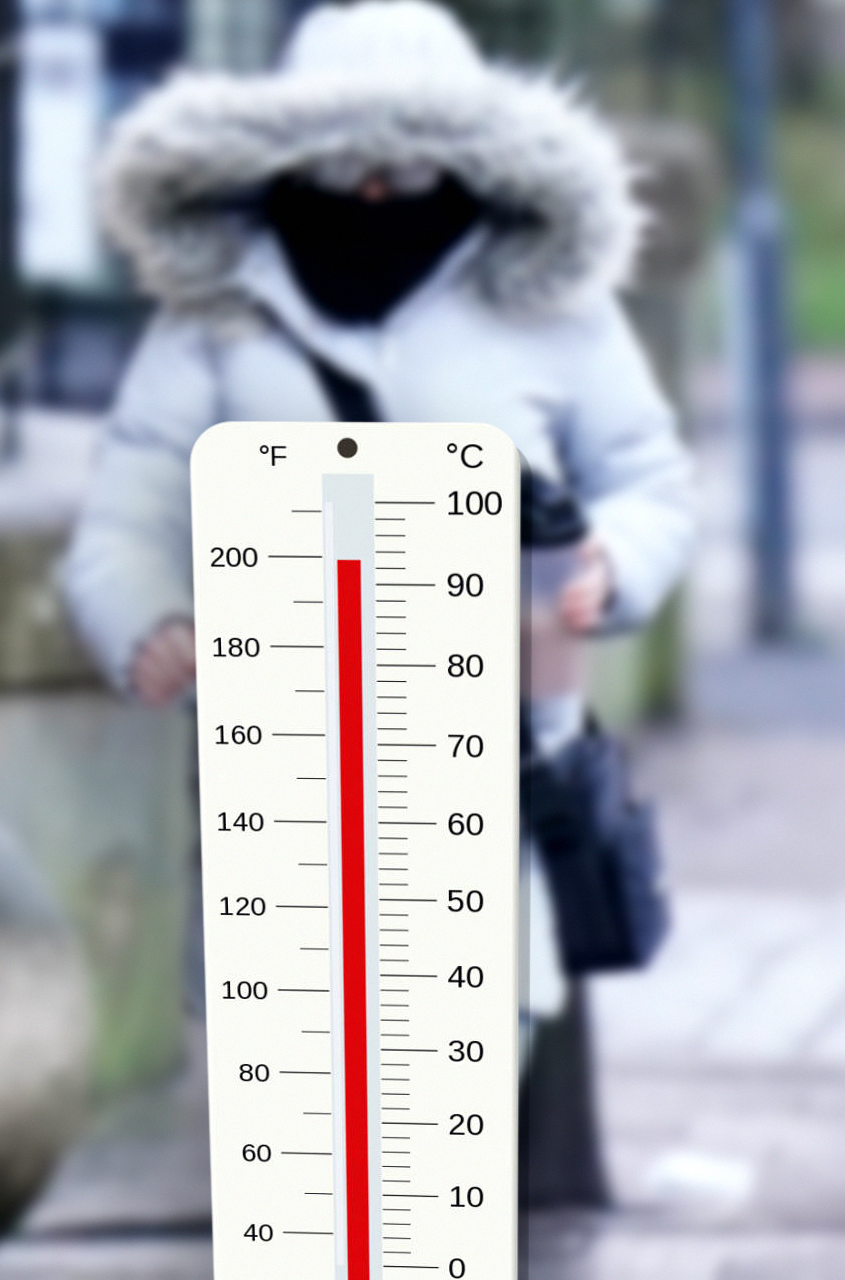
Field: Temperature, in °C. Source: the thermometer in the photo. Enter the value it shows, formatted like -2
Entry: 93
